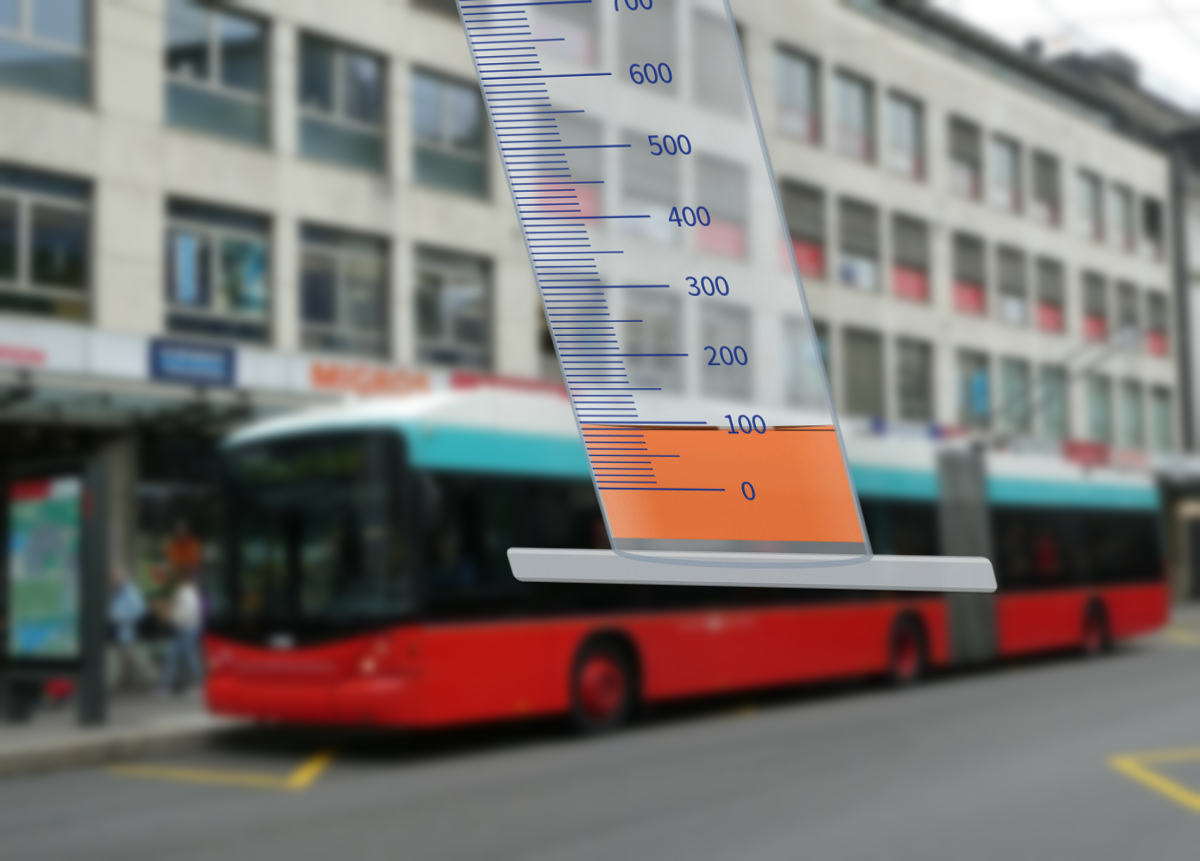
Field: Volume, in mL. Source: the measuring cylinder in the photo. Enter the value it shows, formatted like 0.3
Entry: 90
